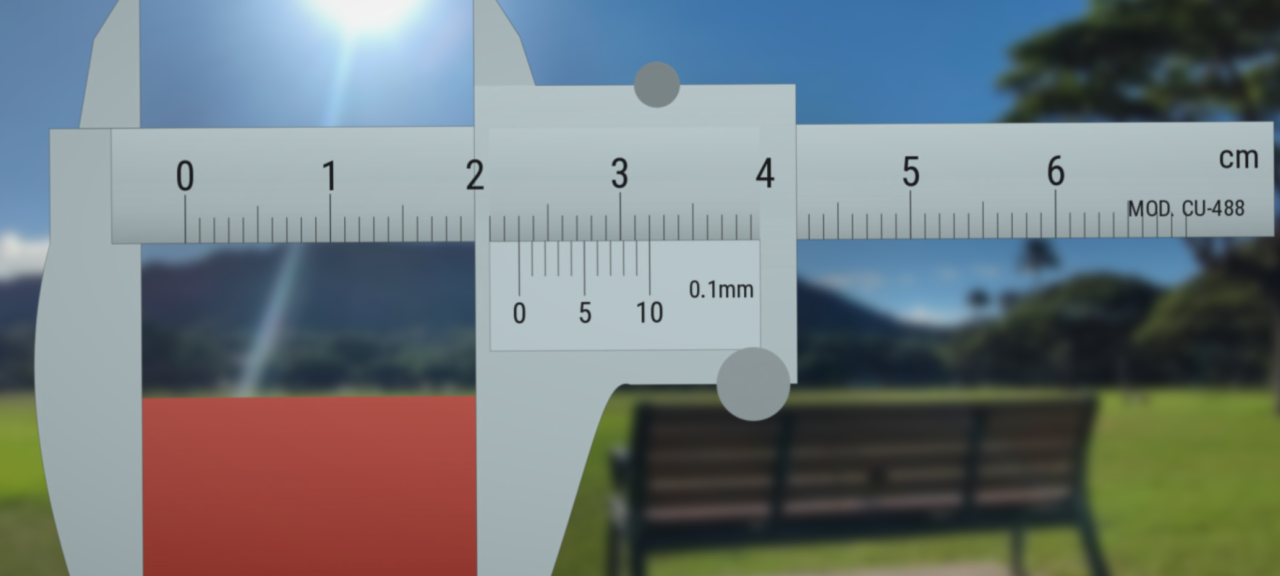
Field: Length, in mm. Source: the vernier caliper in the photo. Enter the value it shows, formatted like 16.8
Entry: 23.0
